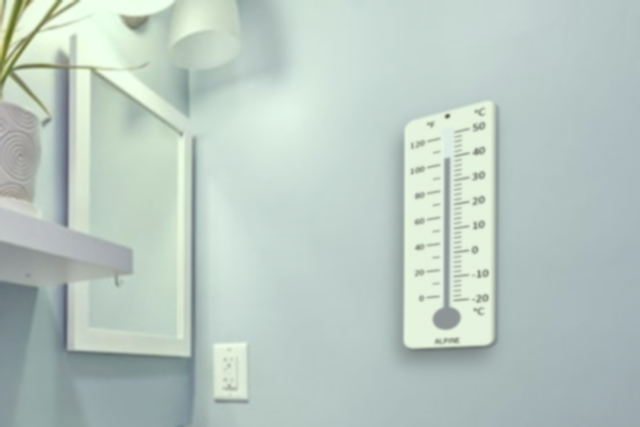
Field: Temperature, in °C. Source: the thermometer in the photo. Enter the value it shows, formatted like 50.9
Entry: 40
